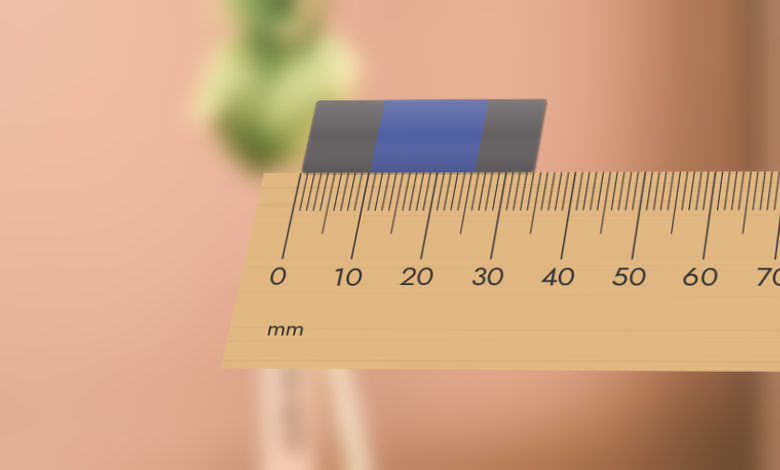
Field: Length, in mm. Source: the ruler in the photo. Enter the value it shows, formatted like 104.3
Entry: 34
